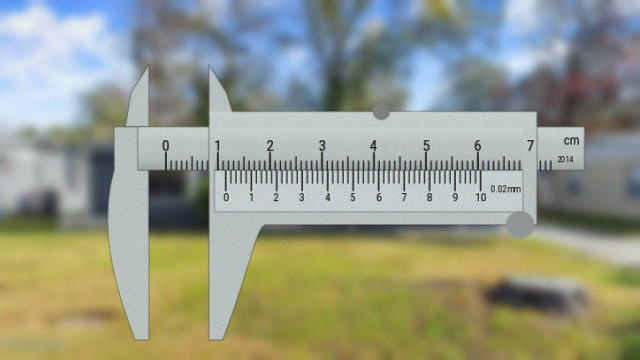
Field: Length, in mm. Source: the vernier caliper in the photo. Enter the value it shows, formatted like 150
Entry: 11.5
